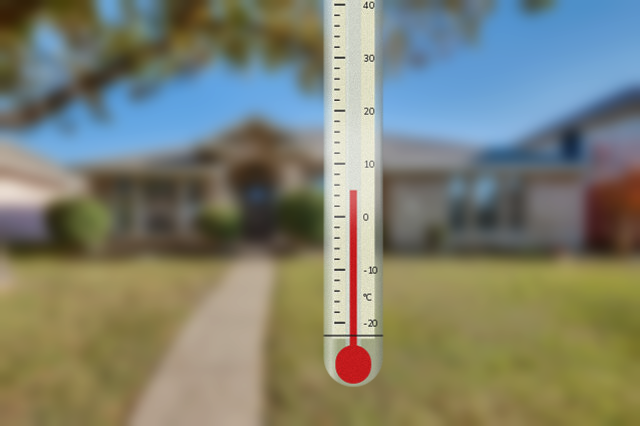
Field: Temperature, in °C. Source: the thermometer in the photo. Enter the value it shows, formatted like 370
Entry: 5
